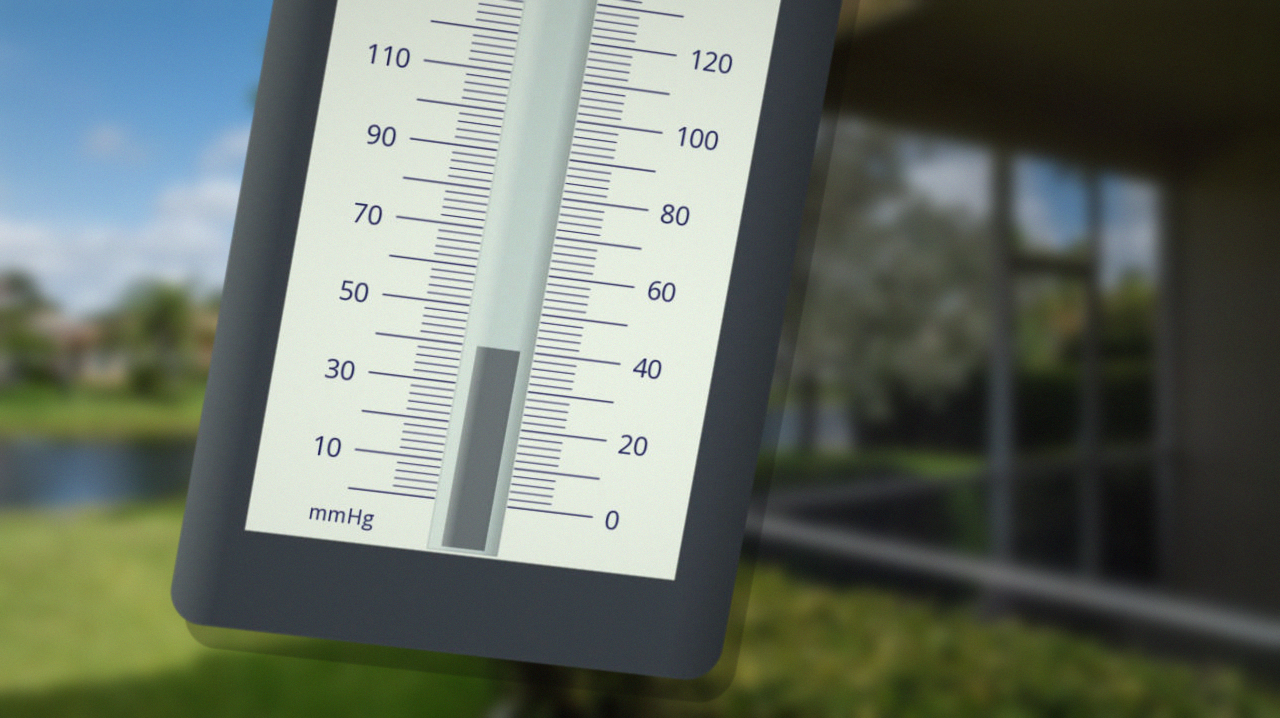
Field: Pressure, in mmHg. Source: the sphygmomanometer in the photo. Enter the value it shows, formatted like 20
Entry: 40
